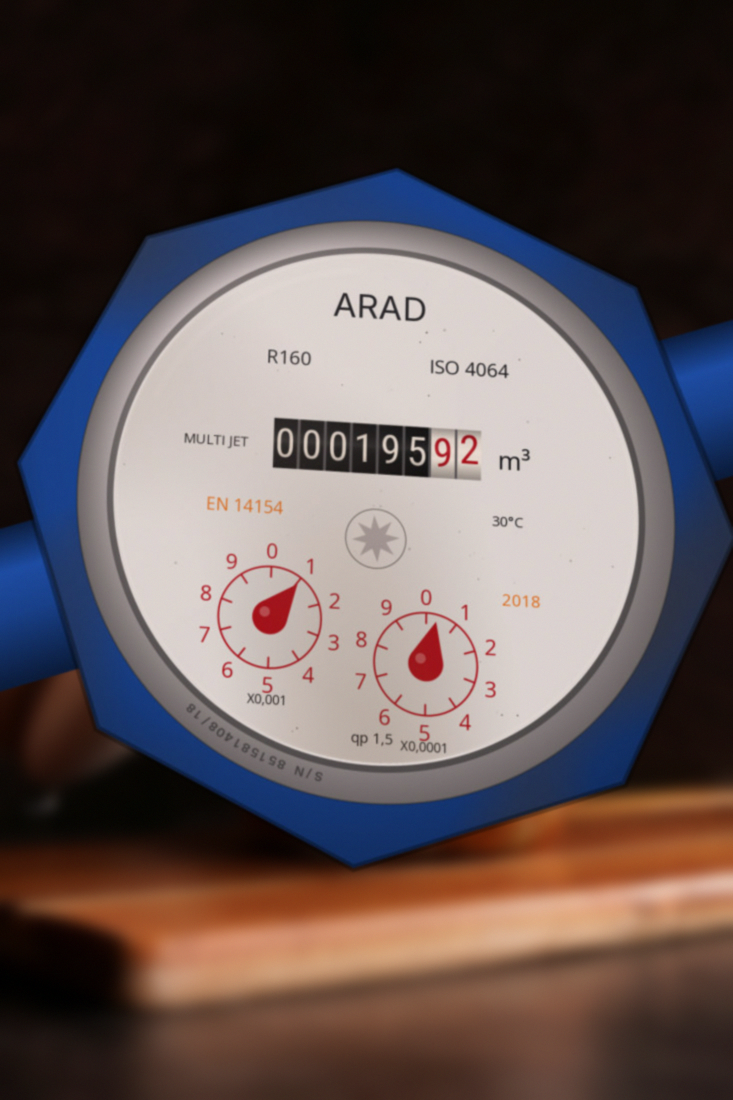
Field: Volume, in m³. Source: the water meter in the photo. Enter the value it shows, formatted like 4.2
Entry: 195.9210
